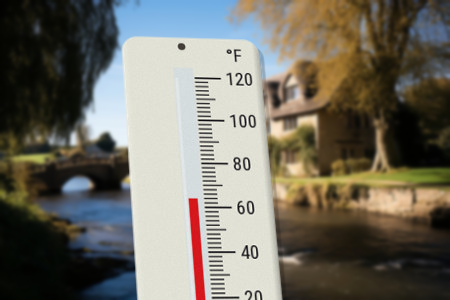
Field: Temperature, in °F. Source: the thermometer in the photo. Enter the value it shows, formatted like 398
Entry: 64
